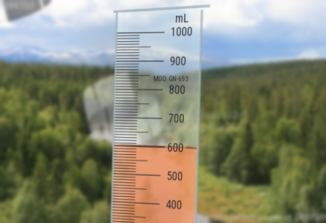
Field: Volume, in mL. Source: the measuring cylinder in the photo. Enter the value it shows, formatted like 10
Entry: 600
